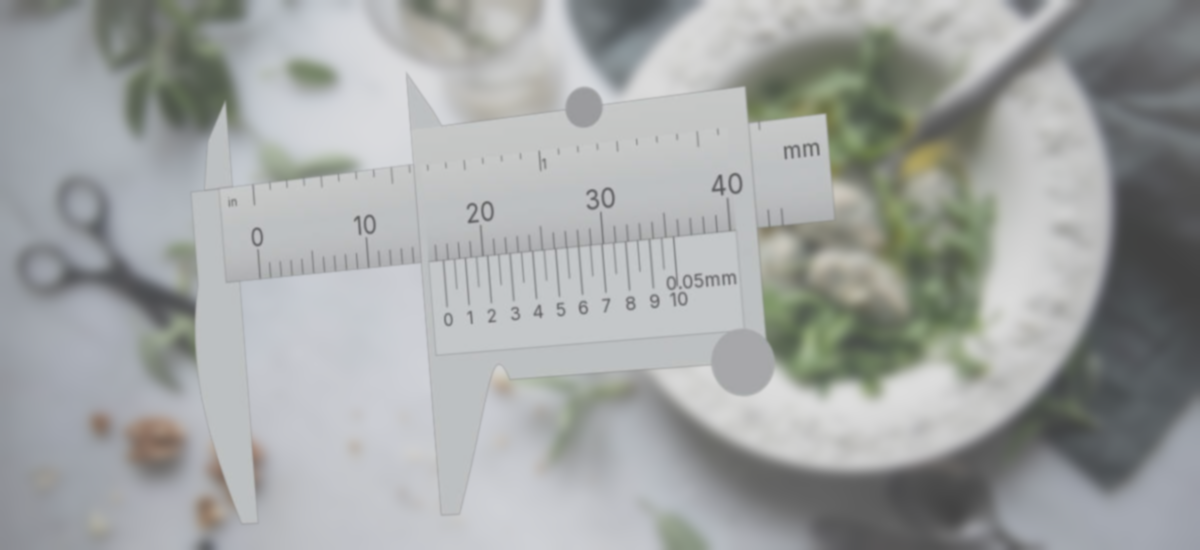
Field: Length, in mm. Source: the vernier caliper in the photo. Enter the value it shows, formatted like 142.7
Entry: 16.6
